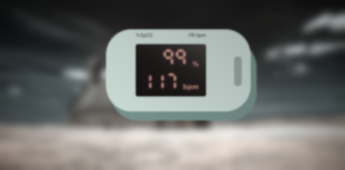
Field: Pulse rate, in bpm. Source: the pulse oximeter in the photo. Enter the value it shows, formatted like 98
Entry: 117
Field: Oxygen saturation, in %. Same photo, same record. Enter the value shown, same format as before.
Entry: 99
